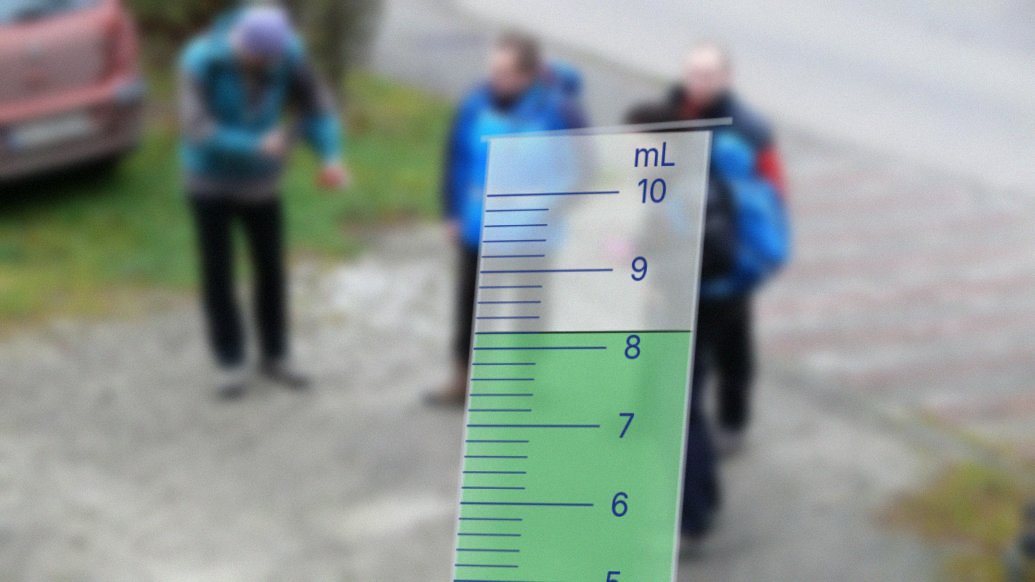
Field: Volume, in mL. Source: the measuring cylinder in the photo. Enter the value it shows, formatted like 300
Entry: 8.2
